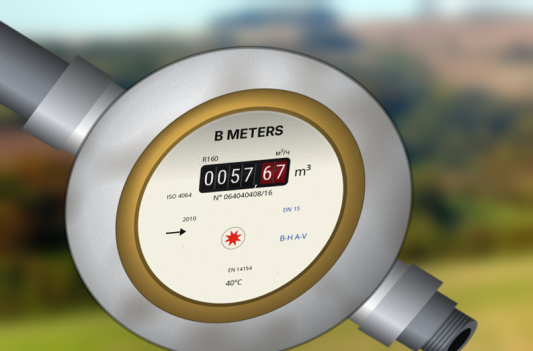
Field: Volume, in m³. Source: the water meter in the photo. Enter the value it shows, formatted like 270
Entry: 57.67
